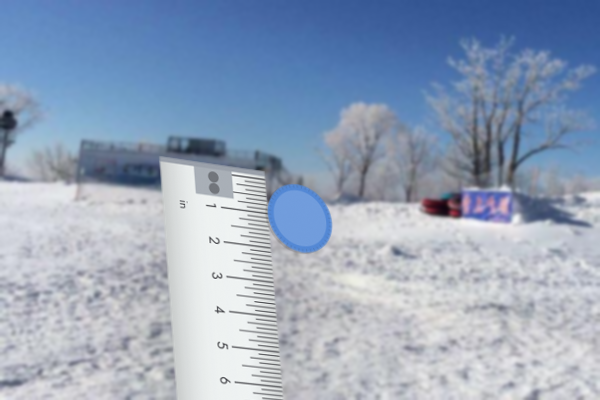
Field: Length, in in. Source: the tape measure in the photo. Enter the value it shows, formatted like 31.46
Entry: 2
